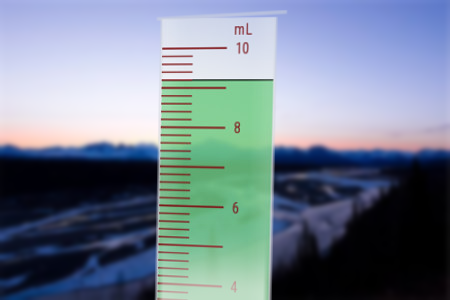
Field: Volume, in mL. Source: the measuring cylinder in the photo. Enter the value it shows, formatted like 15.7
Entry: 9.2
